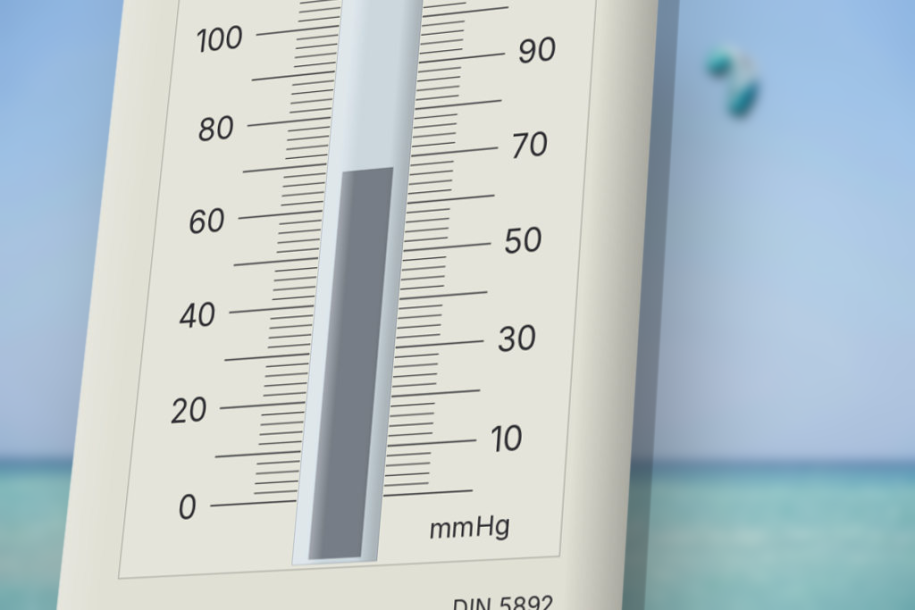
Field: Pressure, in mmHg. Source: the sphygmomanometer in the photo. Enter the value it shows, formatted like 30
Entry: 68
